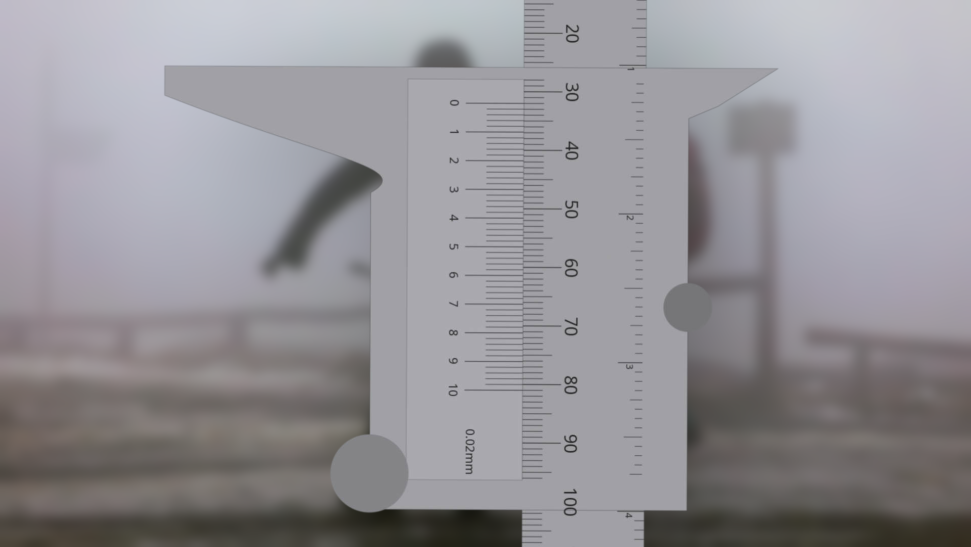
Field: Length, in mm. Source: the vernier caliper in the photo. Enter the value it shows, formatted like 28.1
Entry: 32.0
